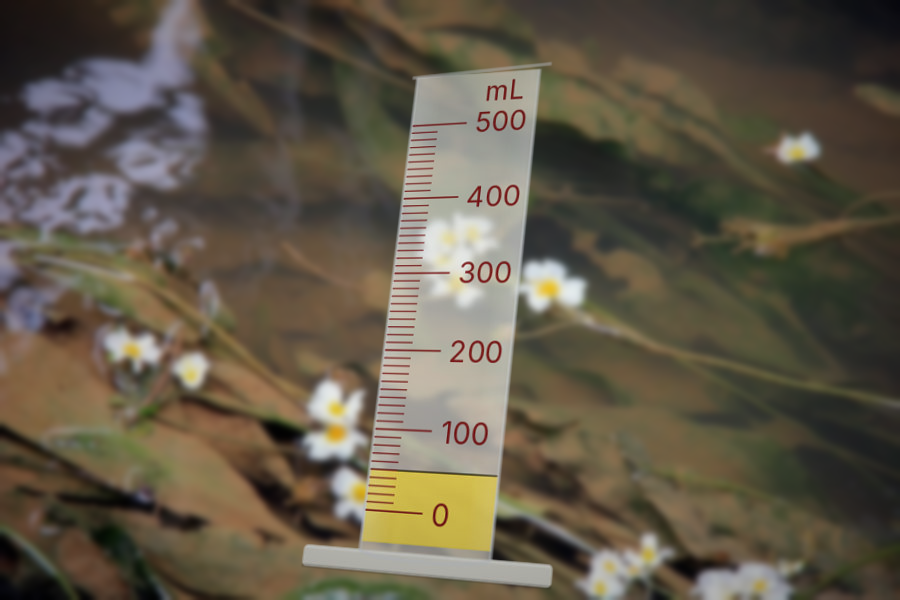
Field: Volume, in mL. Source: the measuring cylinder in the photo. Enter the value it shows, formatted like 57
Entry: 50
